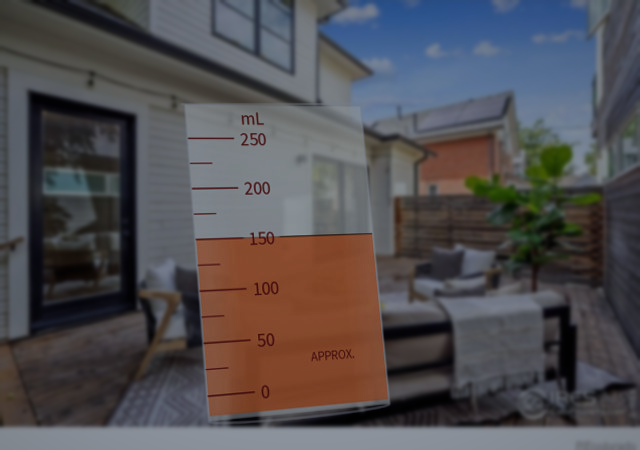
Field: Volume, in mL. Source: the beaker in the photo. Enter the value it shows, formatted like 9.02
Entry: 150
